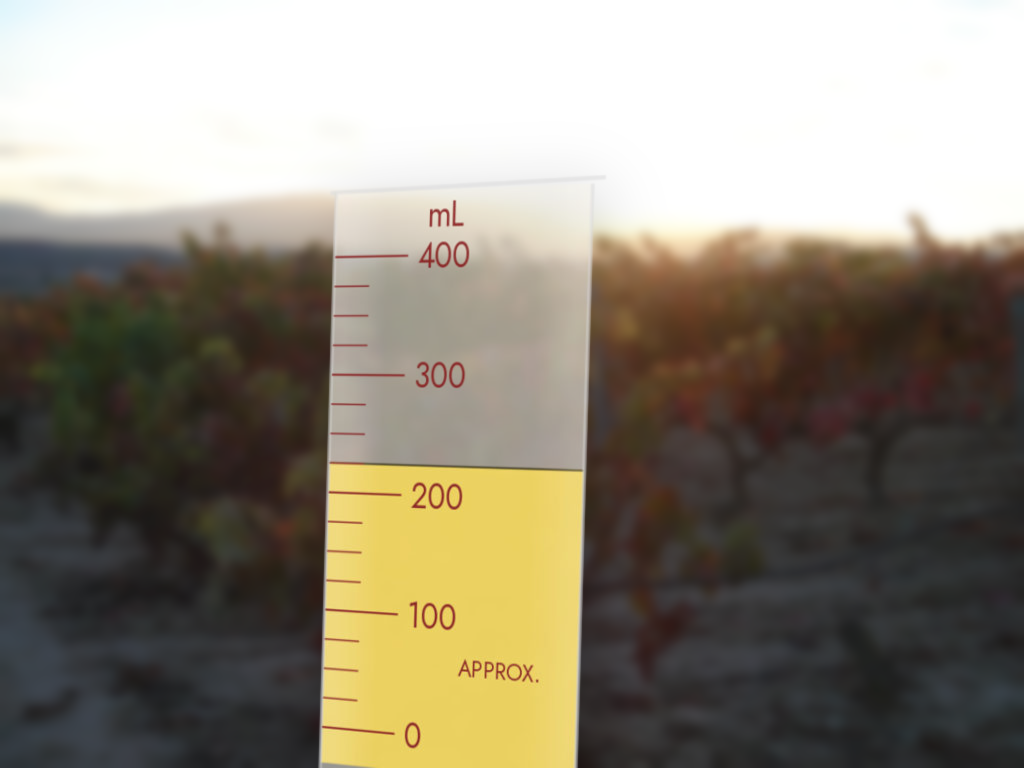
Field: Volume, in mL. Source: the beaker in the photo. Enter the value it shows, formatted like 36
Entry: 225
